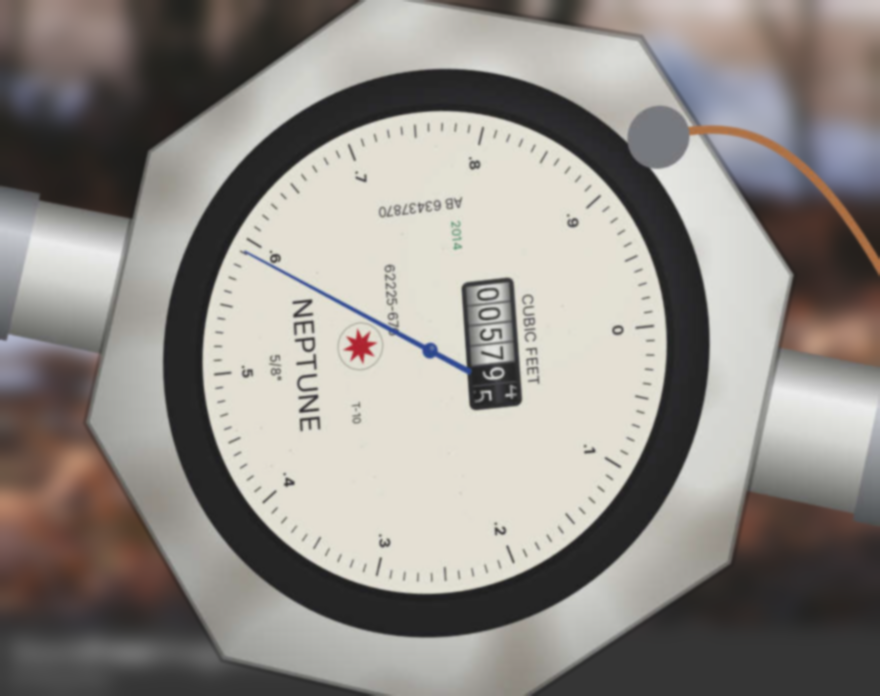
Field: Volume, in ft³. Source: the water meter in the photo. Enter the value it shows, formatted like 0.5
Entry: 5794.59
